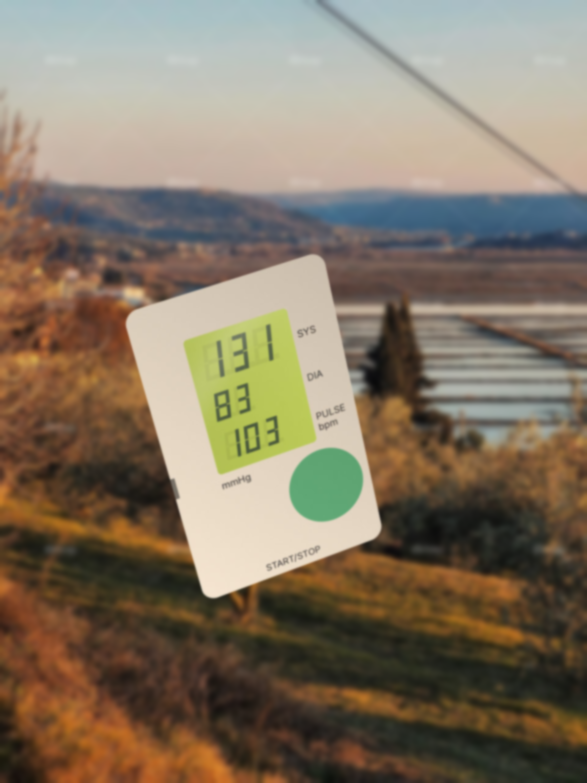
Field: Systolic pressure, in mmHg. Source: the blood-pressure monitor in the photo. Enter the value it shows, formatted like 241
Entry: 131
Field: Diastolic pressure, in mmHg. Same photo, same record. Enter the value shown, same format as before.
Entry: 83
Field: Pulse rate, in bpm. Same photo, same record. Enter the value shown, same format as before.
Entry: 103
